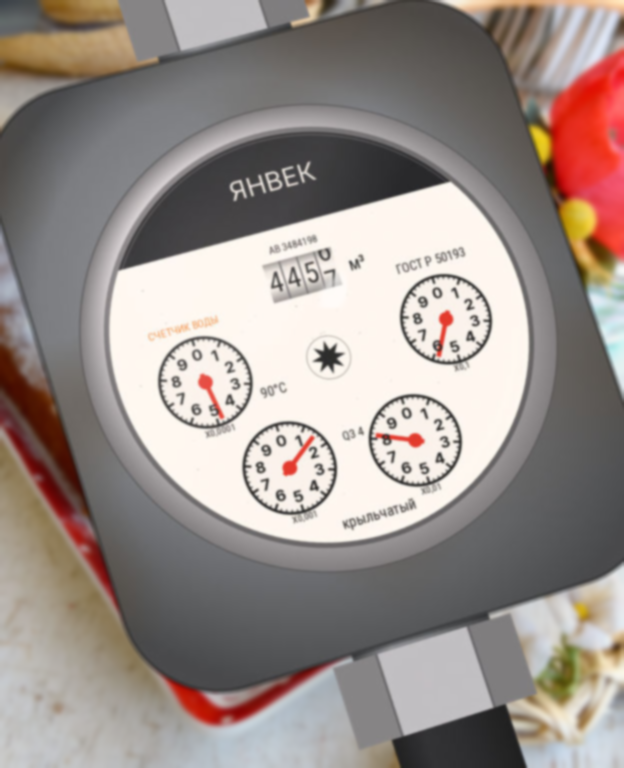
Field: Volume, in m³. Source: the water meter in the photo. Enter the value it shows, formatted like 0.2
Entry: 4456.5814
